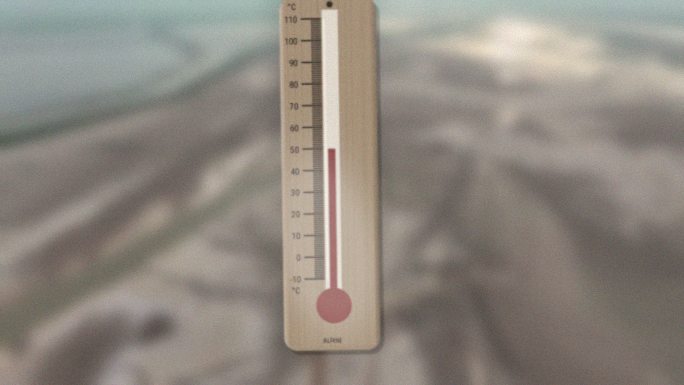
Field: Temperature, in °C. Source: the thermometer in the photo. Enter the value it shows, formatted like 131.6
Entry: 50
